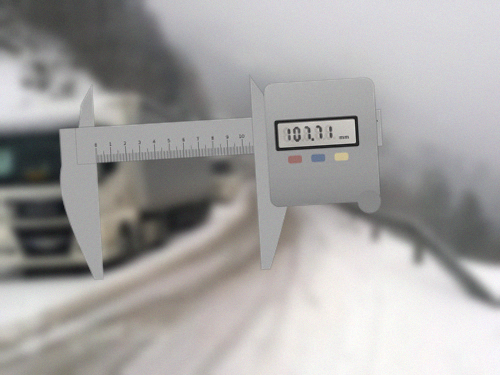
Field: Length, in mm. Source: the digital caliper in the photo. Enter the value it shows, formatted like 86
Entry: 107.71
